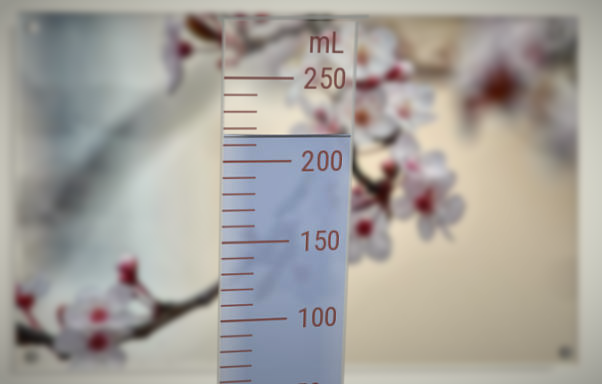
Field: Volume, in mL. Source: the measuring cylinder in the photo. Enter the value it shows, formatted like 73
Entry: 215
